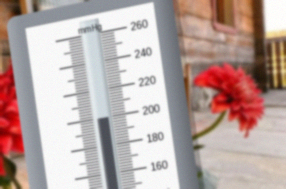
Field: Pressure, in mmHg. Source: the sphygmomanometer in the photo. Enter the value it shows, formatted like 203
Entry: 200
